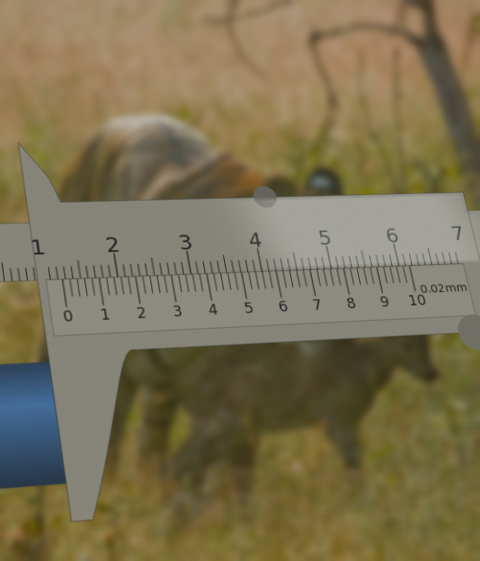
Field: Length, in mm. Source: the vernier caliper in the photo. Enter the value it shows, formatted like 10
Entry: 12.6
